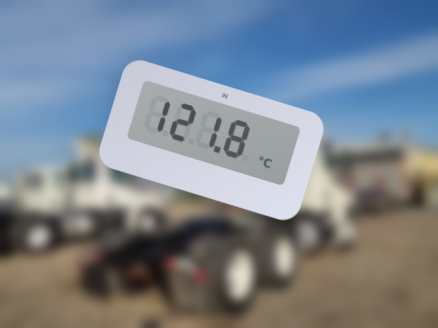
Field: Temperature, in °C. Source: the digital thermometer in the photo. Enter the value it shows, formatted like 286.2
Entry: 121.8
